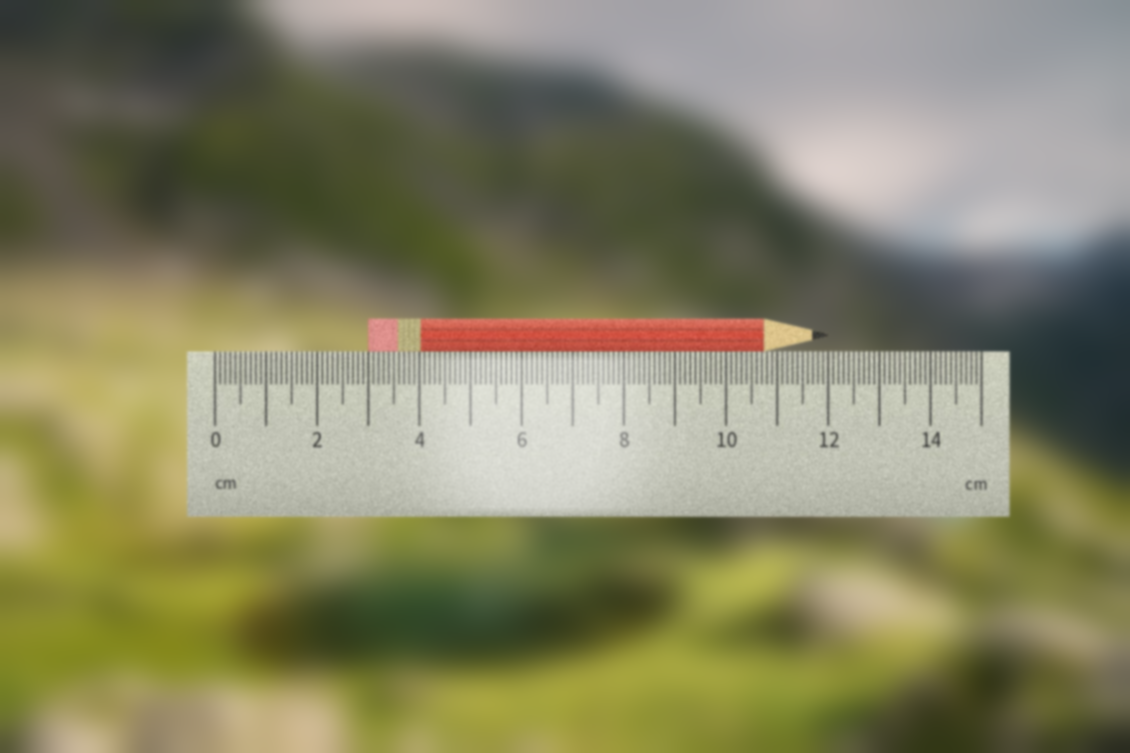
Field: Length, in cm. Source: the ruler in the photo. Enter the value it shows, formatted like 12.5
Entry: 9
